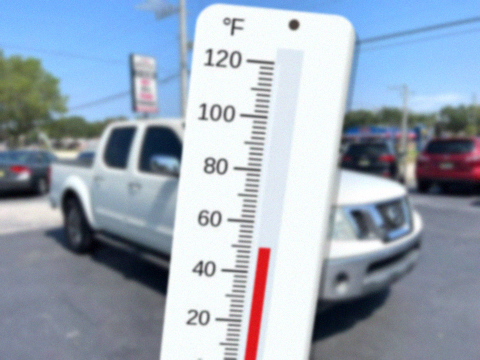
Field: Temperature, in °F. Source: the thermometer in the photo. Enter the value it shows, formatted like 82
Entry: 50
